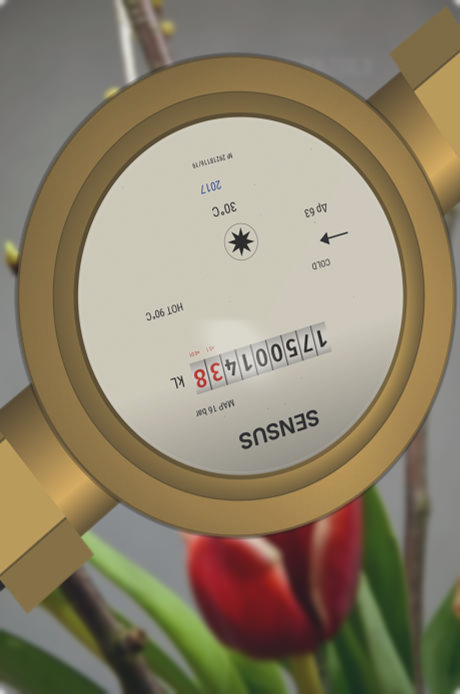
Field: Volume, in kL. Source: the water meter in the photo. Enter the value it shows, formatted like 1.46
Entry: 1750014.38
